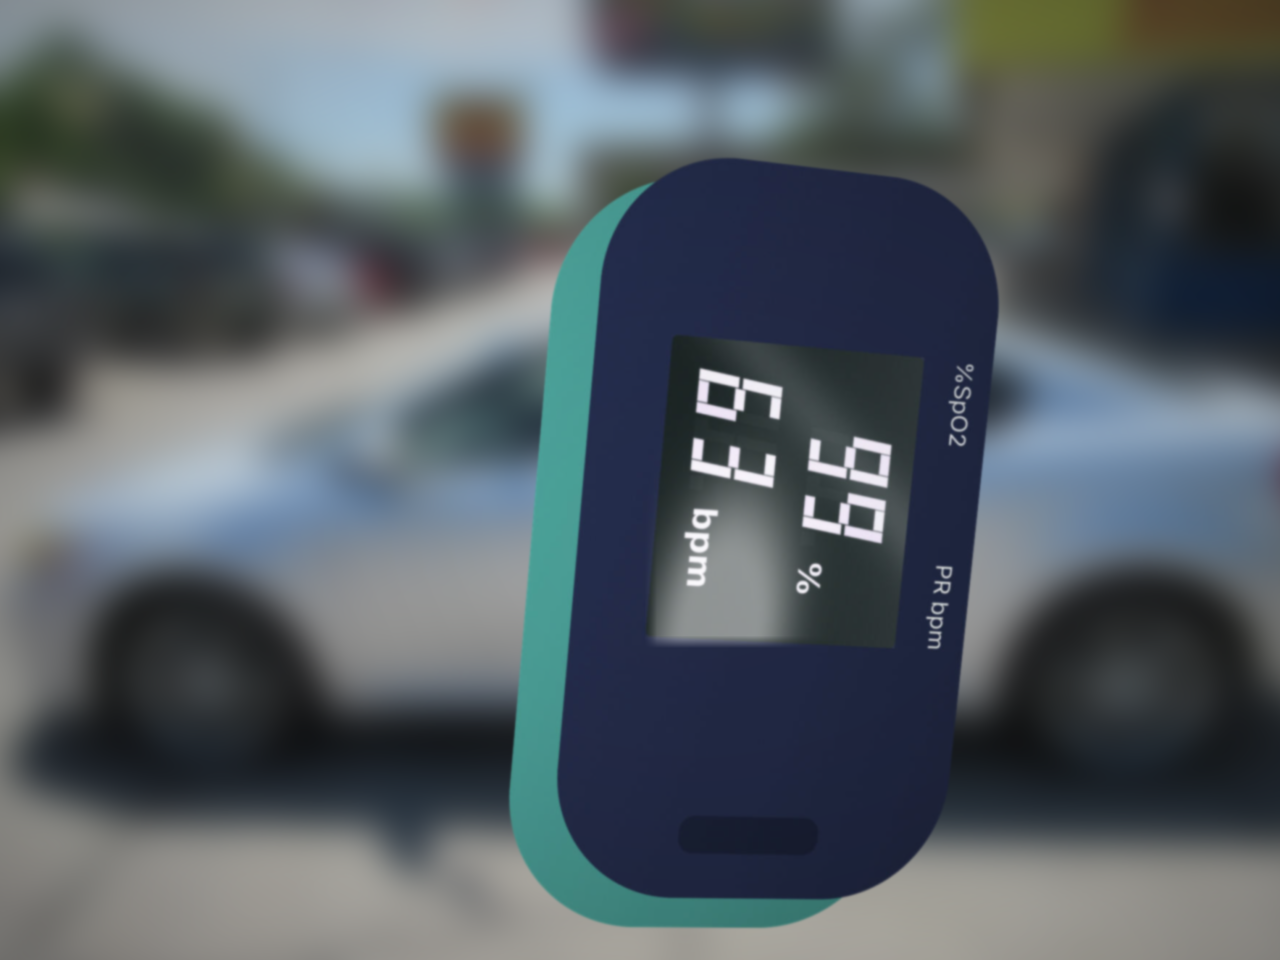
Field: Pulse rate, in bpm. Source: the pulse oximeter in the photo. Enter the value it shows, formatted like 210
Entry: 63
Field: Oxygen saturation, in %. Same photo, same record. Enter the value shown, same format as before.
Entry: 99
